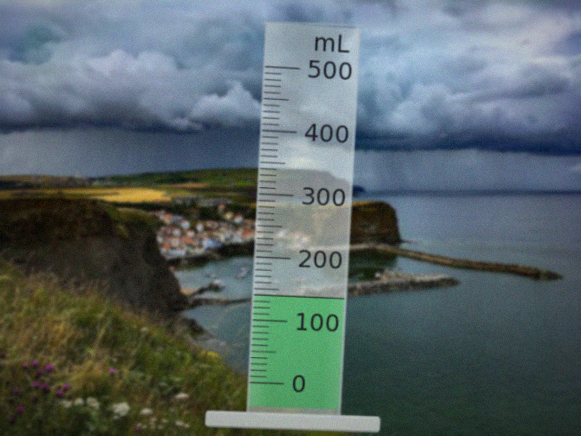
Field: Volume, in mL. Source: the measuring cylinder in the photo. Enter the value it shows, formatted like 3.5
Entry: 140
